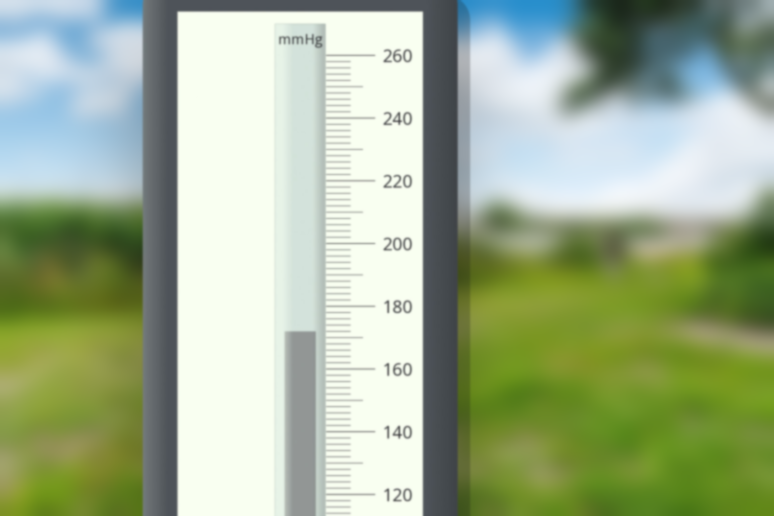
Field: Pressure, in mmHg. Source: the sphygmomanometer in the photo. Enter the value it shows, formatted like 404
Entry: 172
